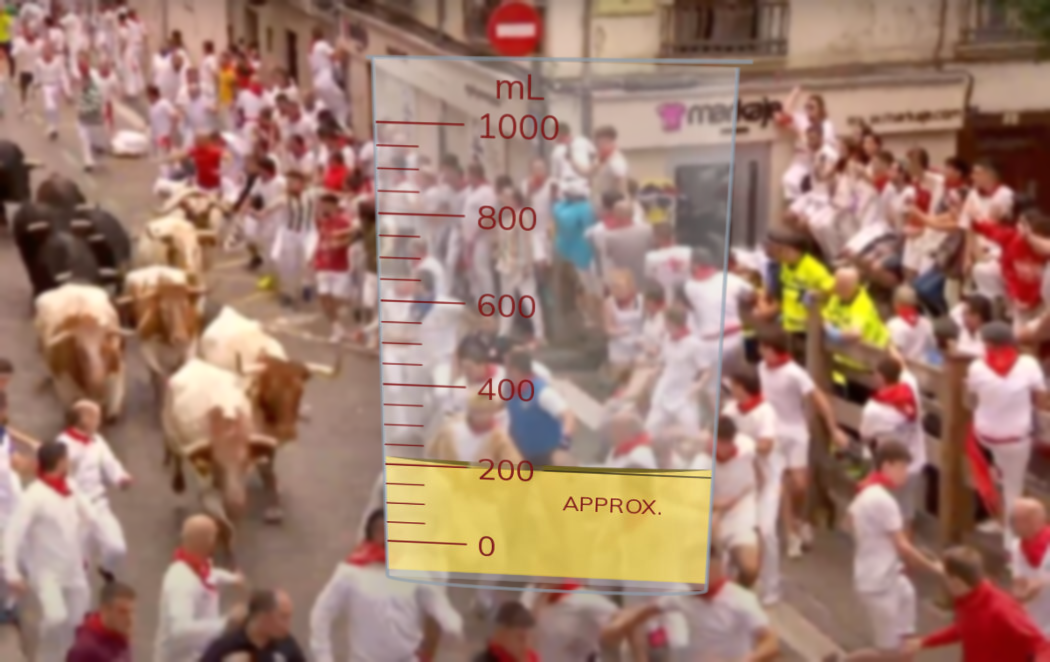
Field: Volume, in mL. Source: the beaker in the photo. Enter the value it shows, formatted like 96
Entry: 200
